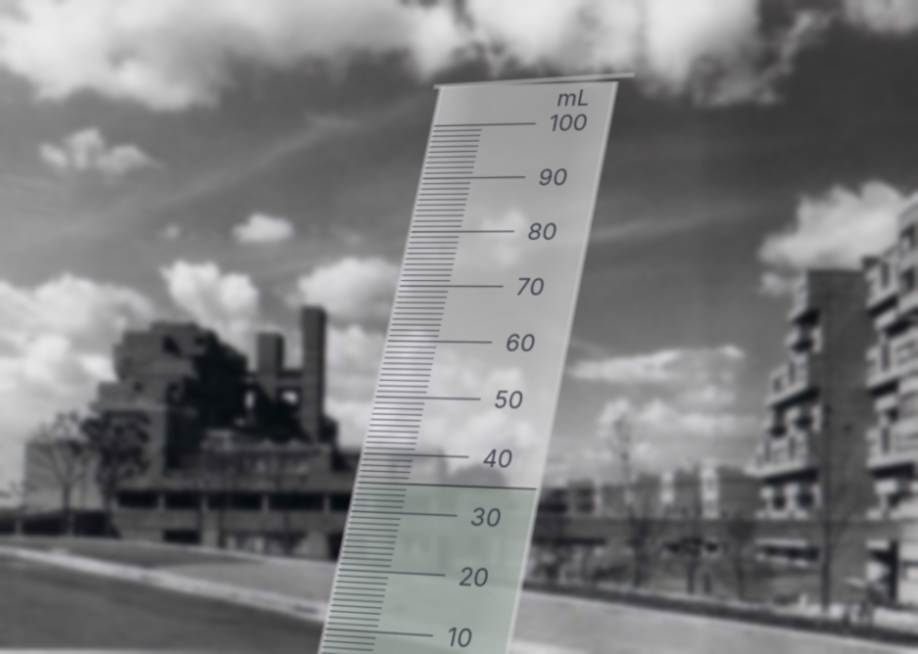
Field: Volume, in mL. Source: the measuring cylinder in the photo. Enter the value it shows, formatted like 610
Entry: 35
